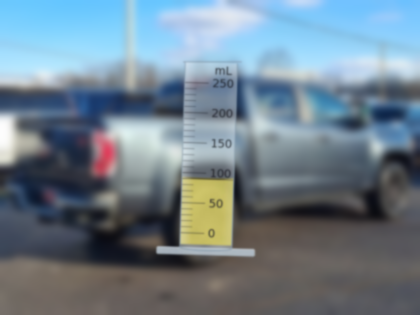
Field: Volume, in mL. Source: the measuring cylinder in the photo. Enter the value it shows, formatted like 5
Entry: 90
